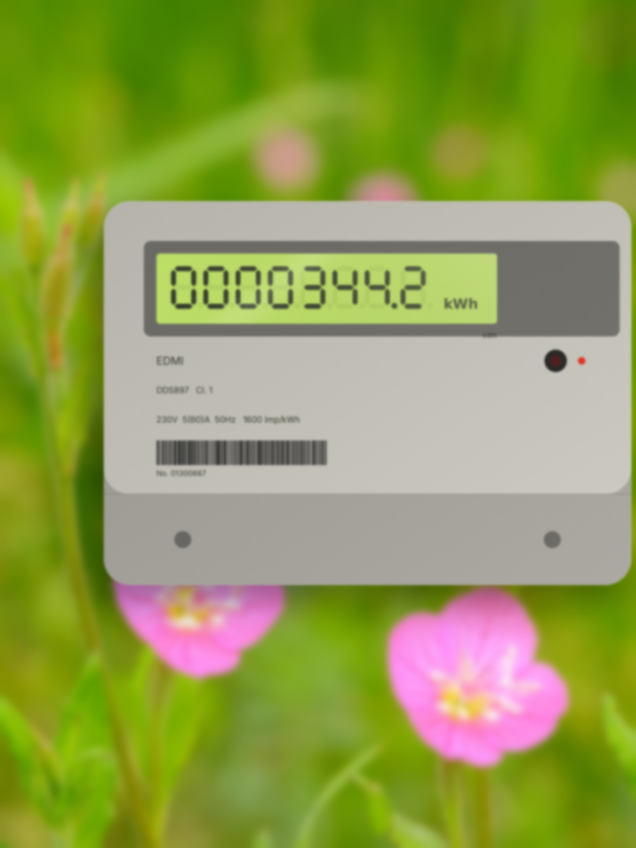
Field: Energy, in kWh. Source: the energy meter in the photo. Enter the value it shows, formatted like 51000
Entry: 344.2
